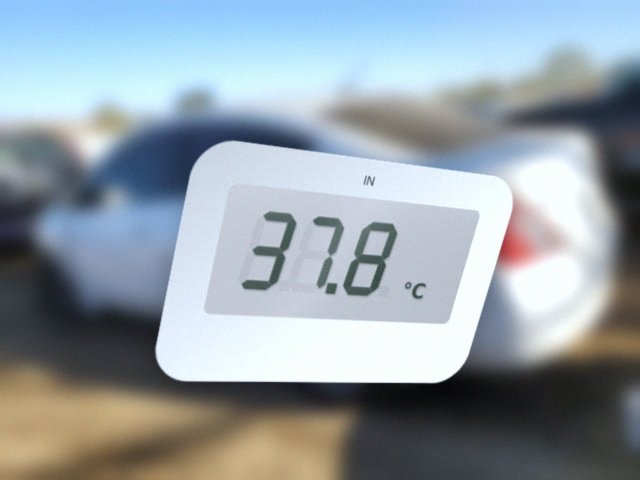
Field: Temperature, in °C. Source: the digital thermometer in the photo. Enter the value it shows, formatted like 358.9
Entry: 37.8
